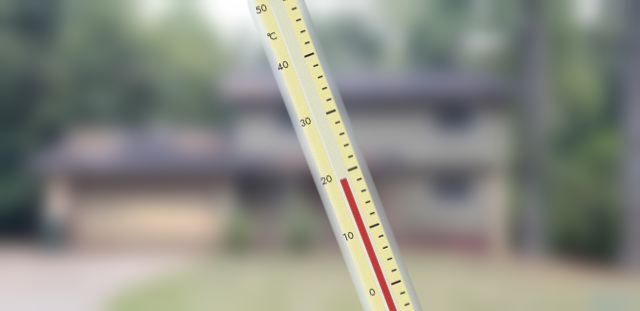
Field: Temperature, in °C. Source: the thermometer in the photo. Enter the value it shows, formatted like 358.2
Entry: 19
